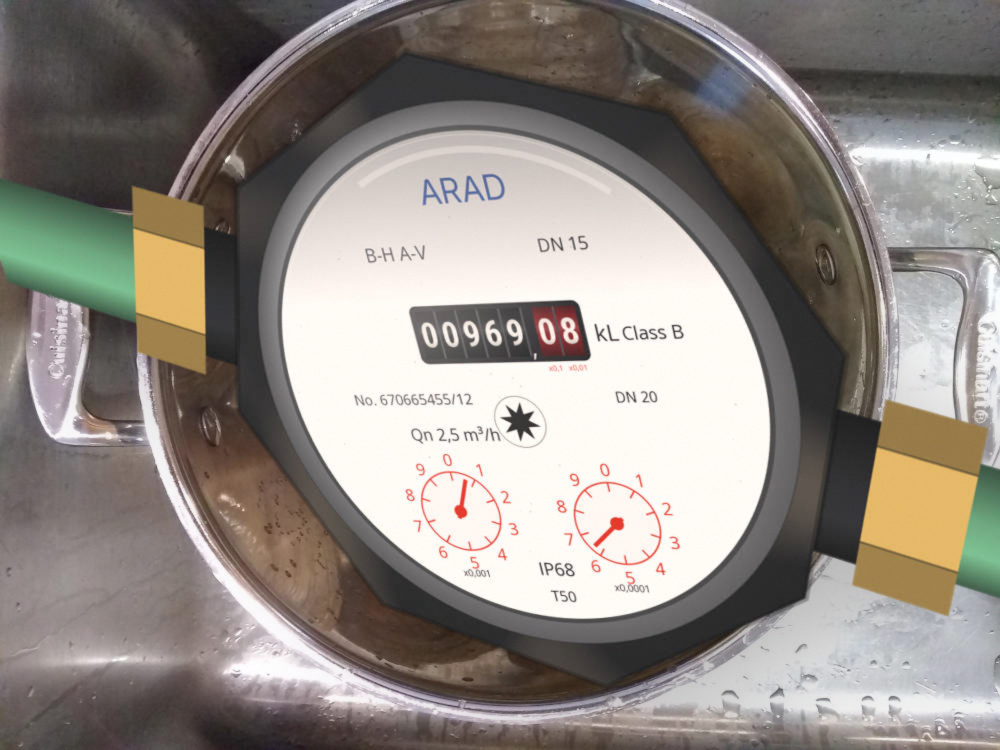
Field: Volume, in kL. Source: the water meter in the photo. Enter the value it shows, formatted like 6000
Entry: 969.0806
